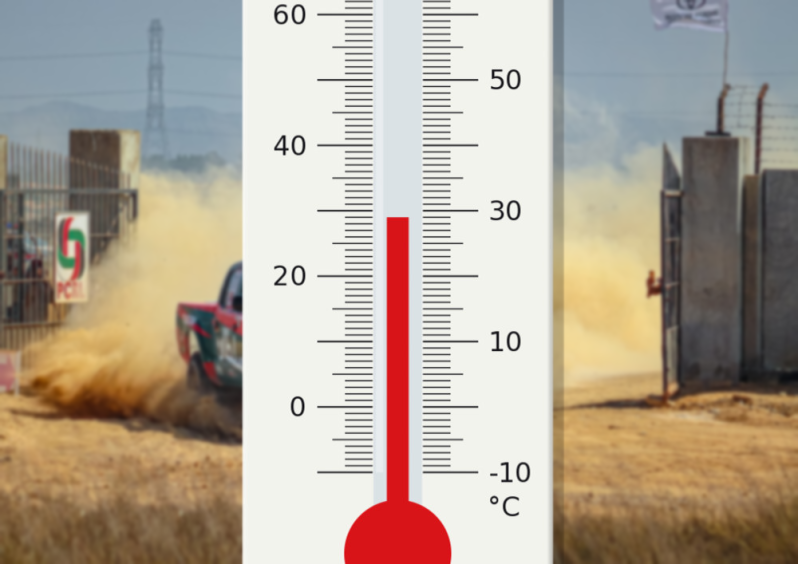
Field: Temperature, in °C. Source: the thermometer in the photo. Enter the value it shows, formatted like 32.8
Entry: 29
